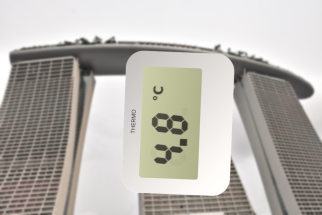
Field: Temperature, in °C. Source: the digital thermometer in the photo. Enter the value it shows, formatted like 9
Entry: 4.8
